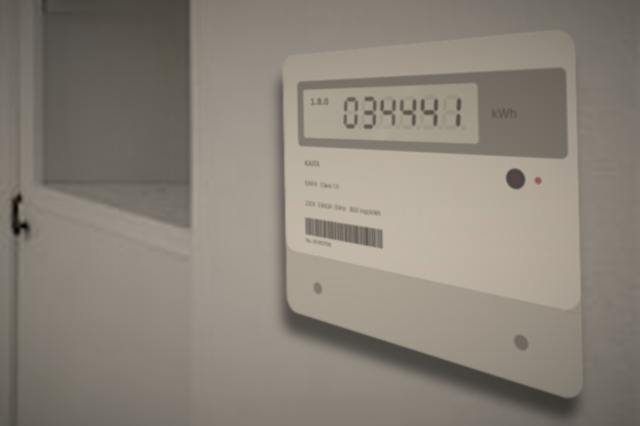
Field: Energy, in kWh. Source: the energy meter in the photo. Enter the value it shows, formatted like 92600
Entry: 34441
